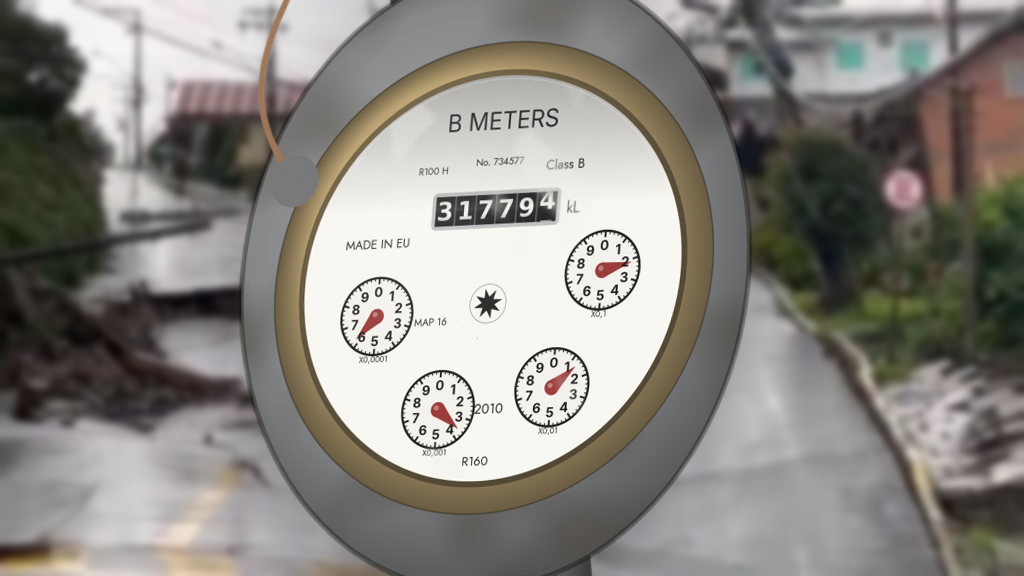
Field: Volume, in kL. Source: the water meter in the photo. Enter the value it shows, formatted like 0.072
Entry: 317794.2136
